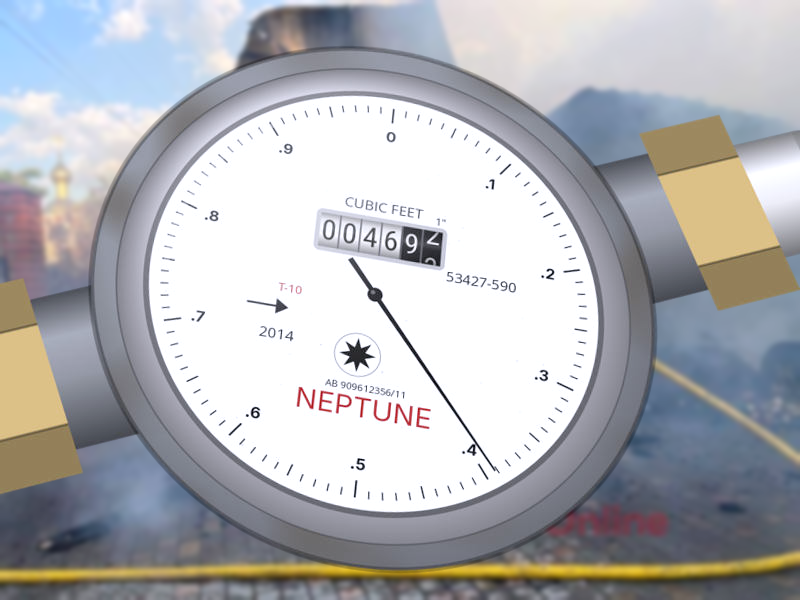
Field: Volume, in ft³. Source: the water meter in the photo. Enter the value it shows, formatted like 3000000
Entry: 4692.39
